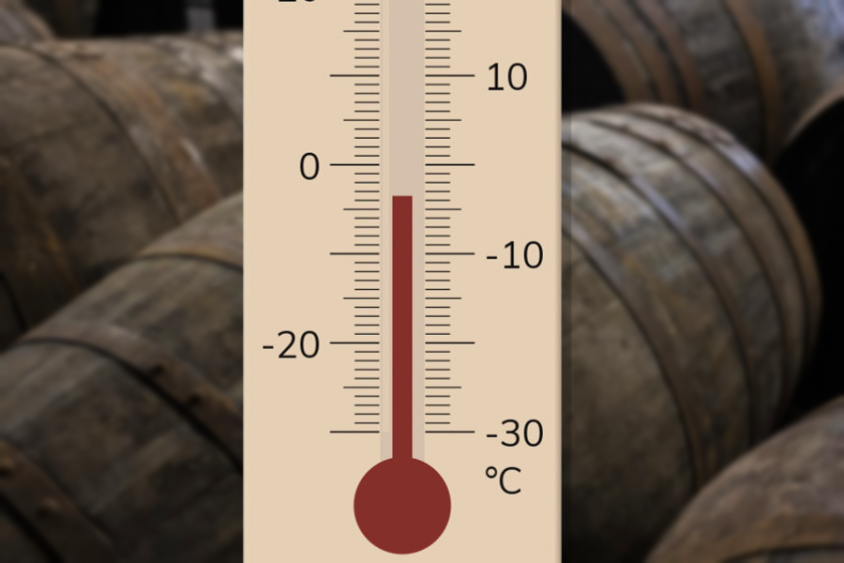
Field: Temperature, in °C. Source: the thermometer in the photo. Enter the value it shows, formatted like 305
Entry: -3.5
